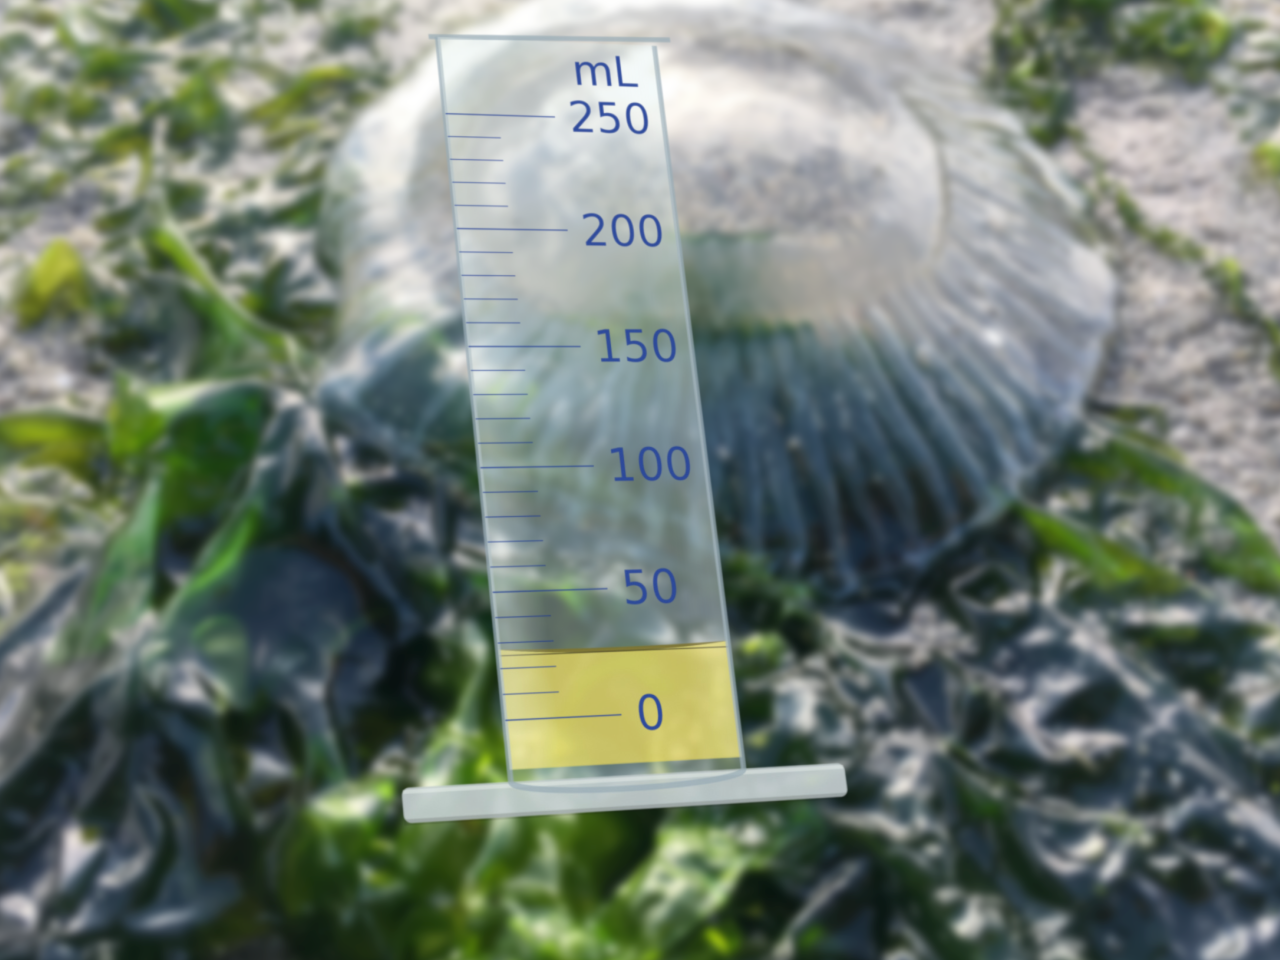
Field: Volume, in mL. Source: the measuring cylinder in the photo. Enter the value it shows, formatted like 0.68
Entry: 25
